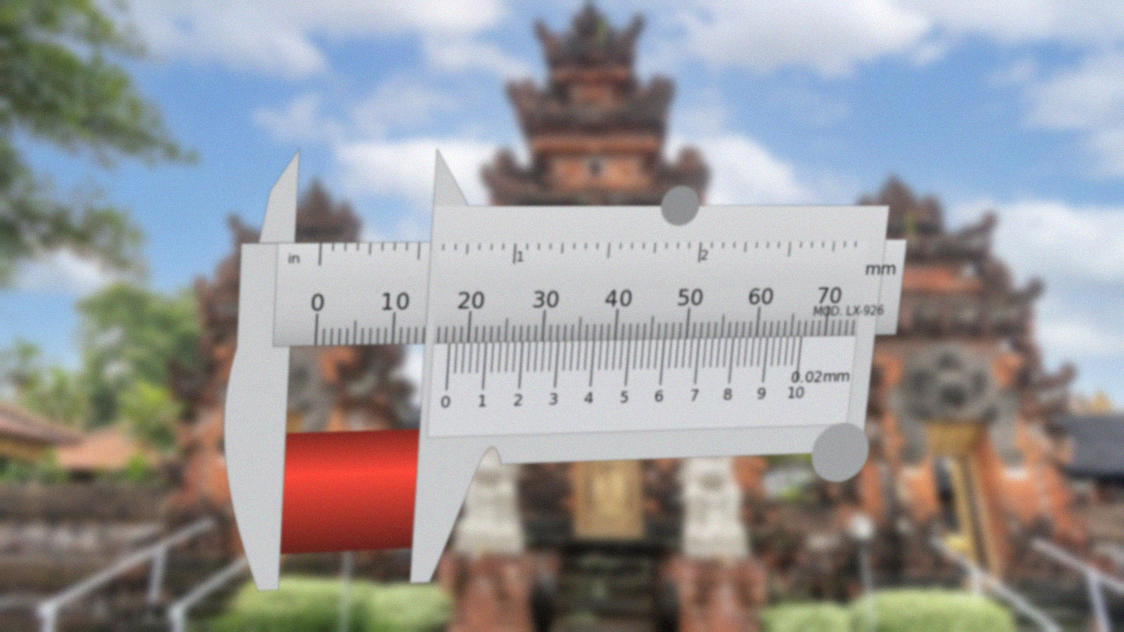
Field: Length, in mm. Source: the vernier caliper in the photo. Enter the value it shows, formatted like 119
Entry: 17.5
